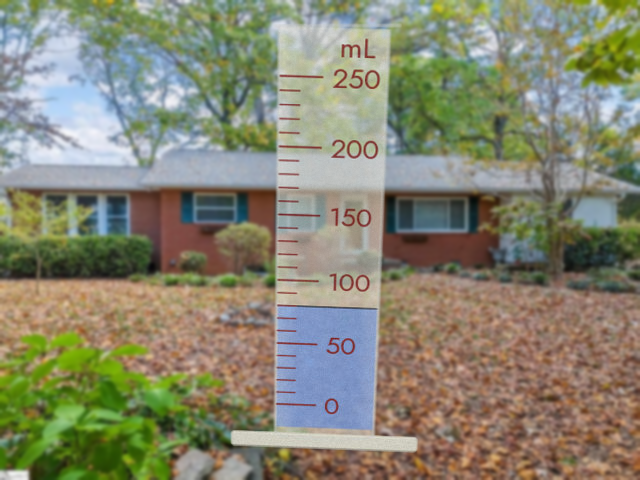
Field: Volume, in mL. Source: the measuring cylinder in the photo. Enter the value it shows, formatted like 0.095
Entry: 80
